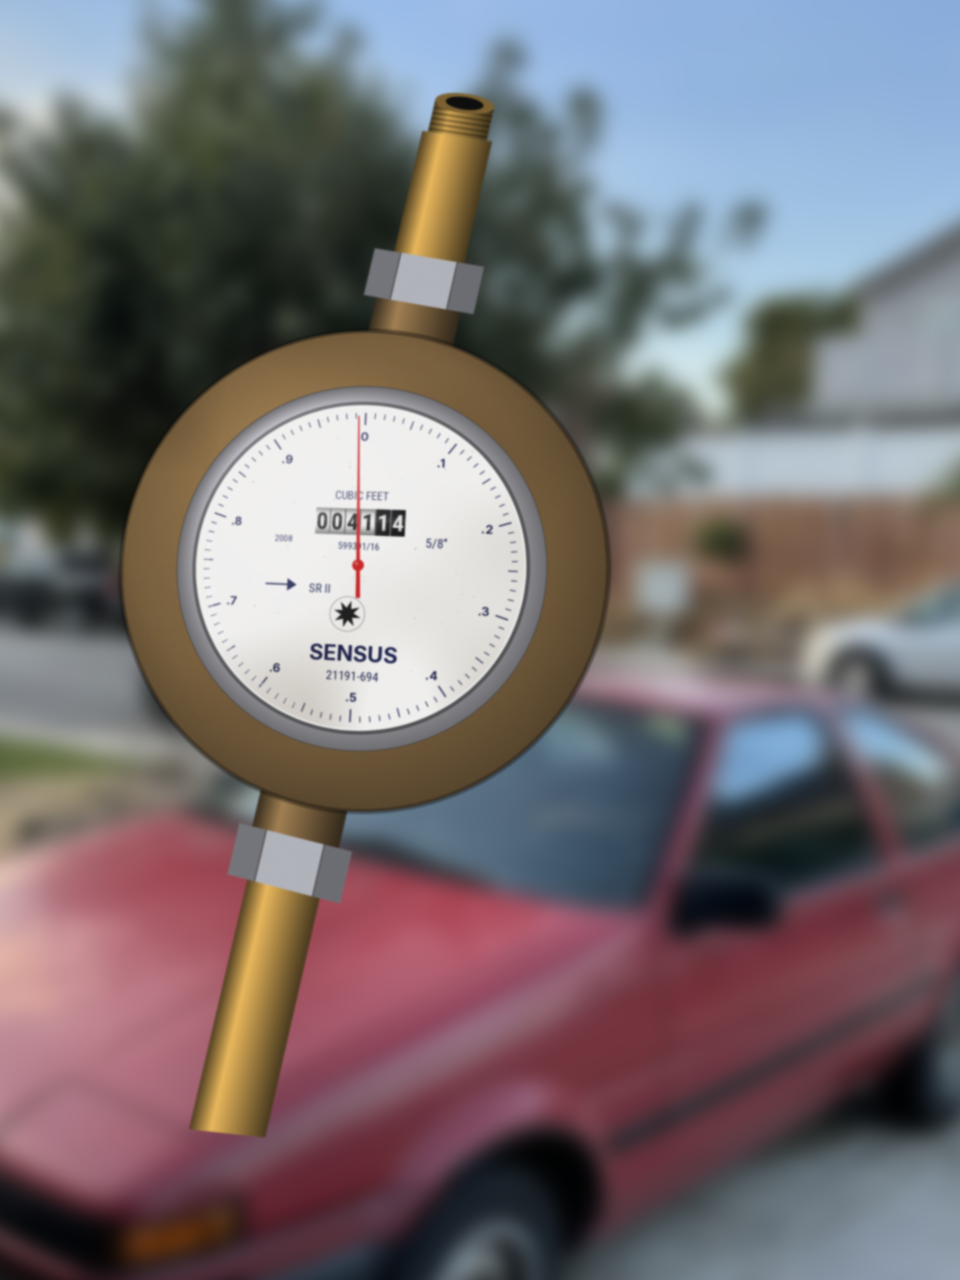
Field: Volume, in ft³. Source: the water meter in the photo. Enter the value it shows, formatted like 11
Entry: 4113.99
